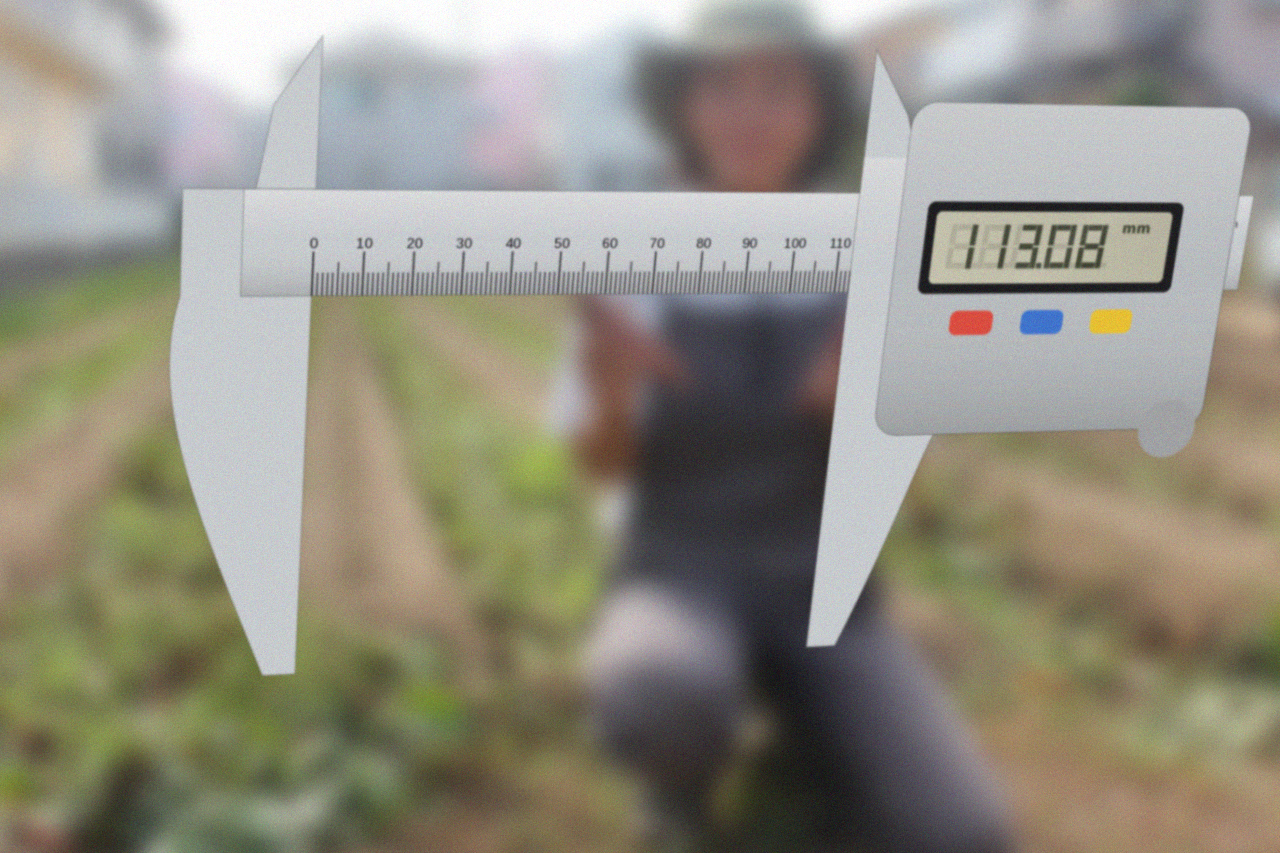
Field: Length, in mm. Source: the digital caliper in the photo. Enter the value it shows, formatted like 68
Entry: 113.08
